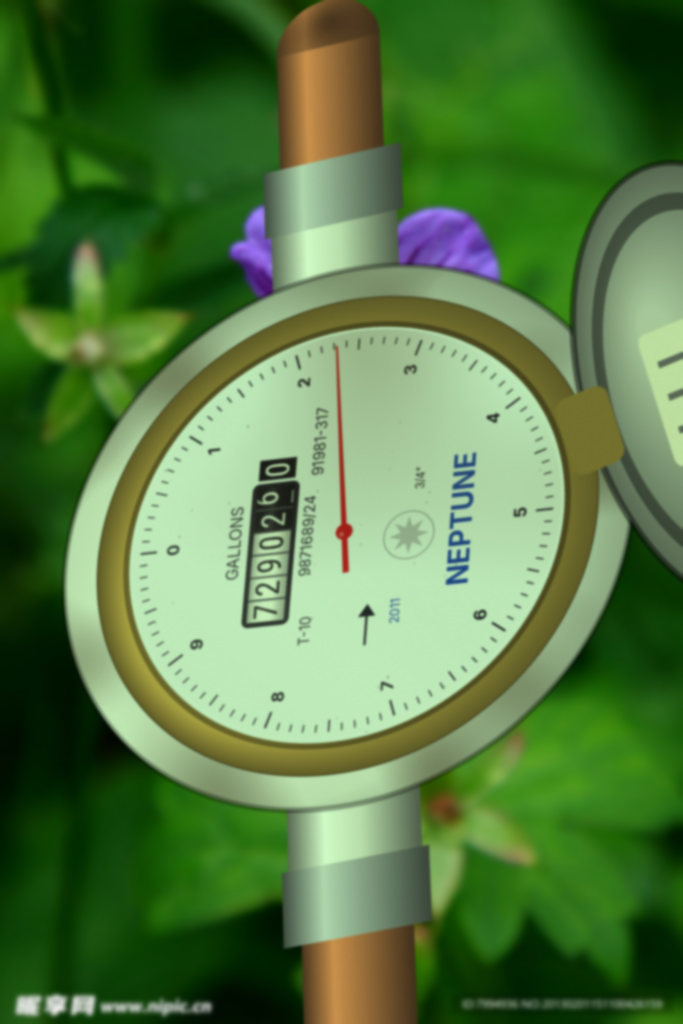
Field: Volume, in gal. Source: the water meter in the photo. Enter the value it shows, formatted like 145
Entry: 7290262.3
